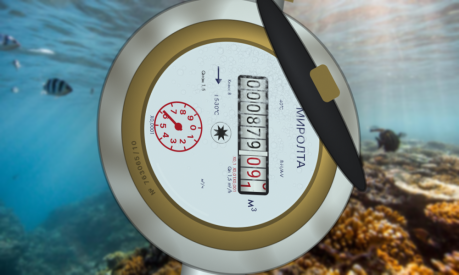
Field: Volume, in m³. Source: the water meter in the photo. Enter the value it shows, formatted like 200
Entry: 879.0906
